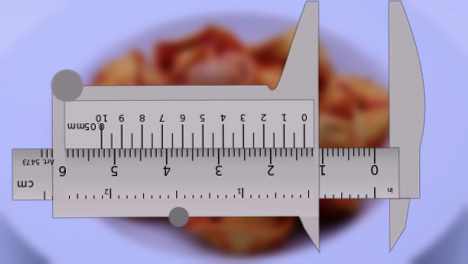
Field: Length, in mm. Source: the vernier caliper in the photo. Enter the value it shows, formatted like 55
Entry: 13.5
